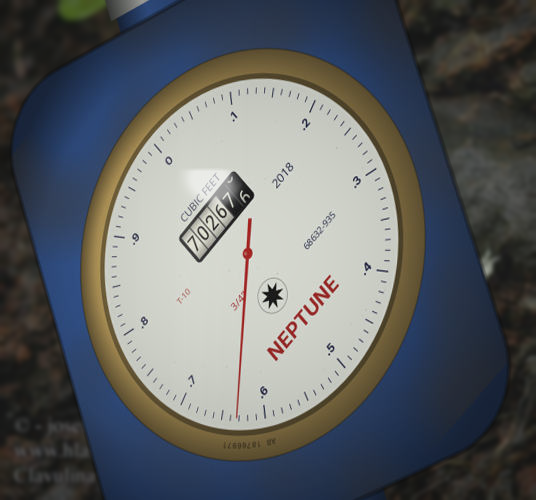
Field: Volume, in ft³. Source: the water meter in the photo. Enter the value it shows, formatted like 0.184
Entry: 702675.63
